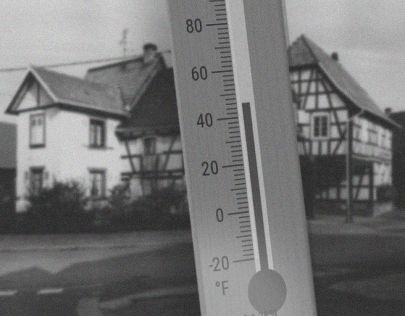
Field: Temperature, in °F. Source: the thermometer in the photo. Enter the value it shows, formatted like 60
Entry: 46
